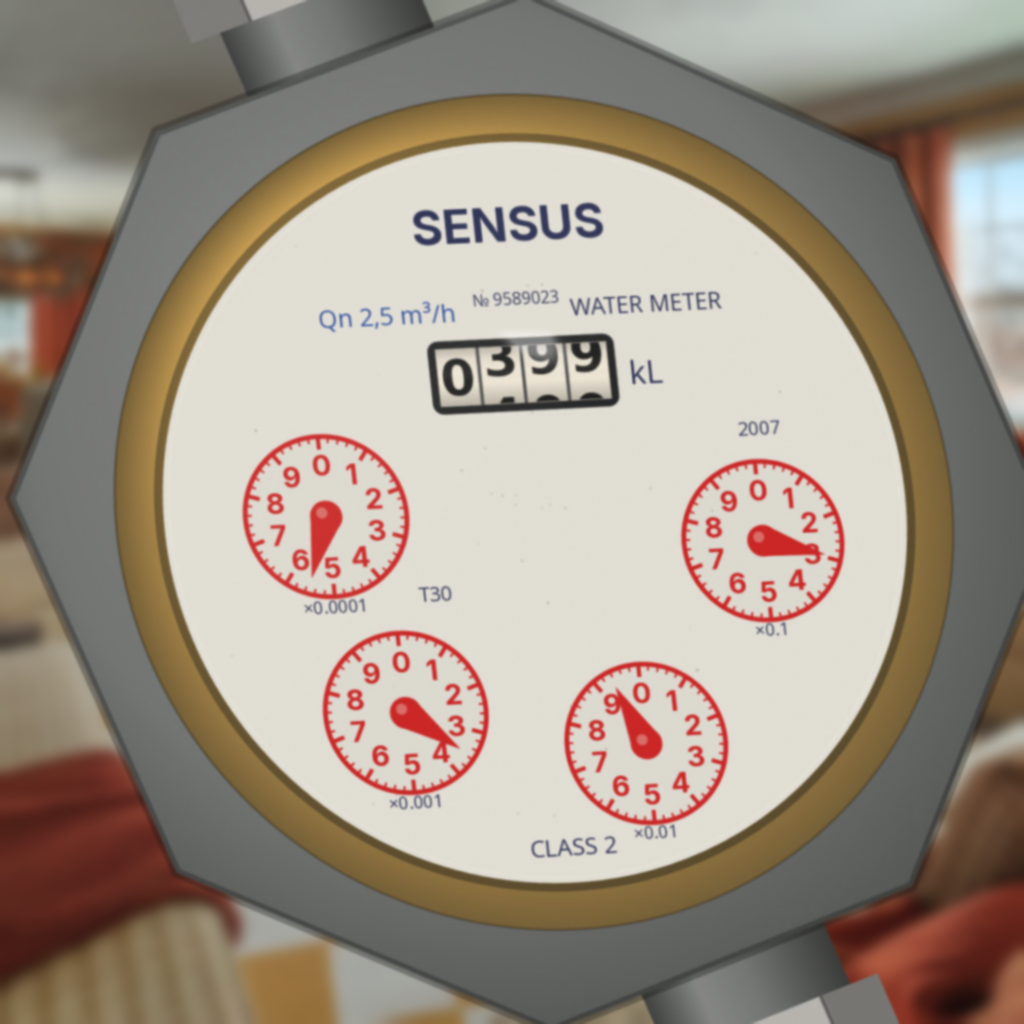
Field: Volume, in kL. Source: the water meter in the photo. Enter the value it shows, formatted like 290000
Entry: 399.2935
